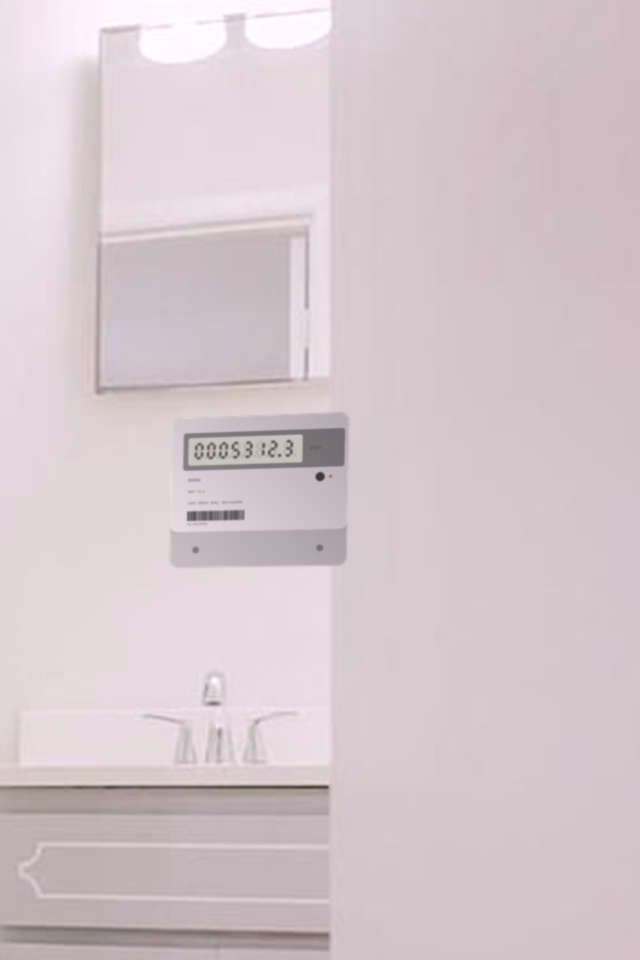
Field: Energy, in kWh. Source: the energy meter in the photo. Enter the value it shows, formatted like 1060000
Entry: 5312.3
